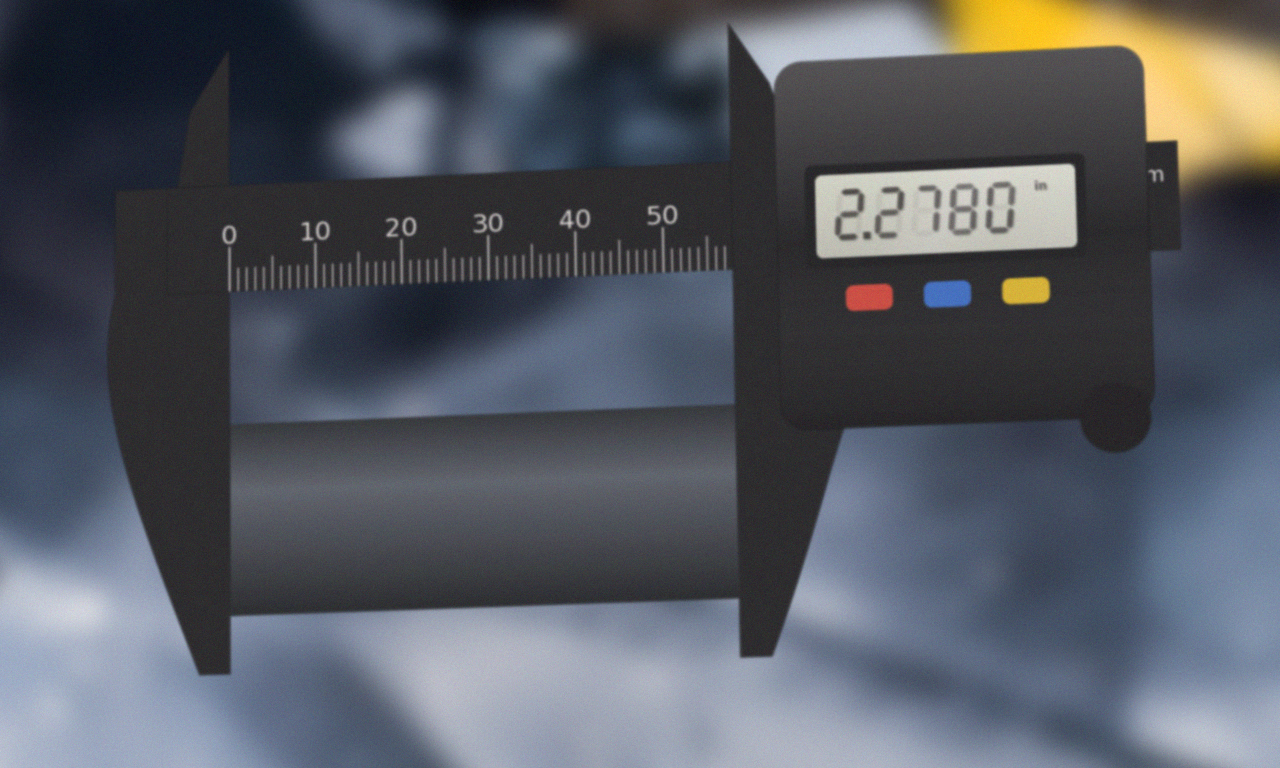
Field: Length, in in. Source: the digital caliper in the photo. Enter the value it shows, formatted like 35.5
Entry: 2.2780
